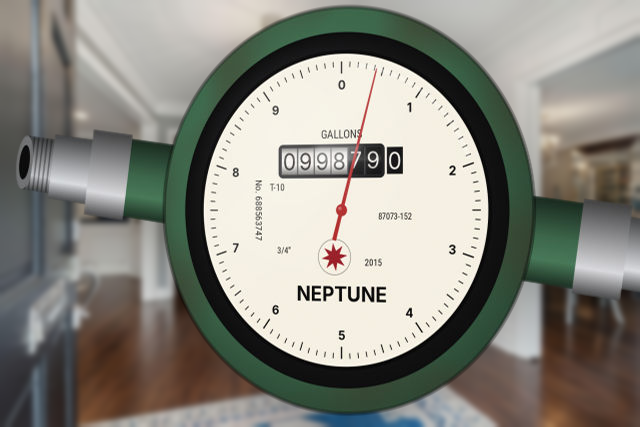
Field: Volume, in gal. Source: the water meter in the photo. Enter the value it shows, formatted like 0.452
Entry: 998790.4
